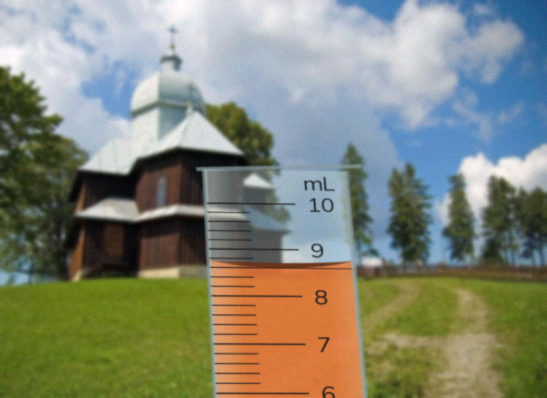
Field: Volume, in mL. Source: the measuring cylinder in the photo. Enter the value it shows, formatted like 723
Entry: 8.6
